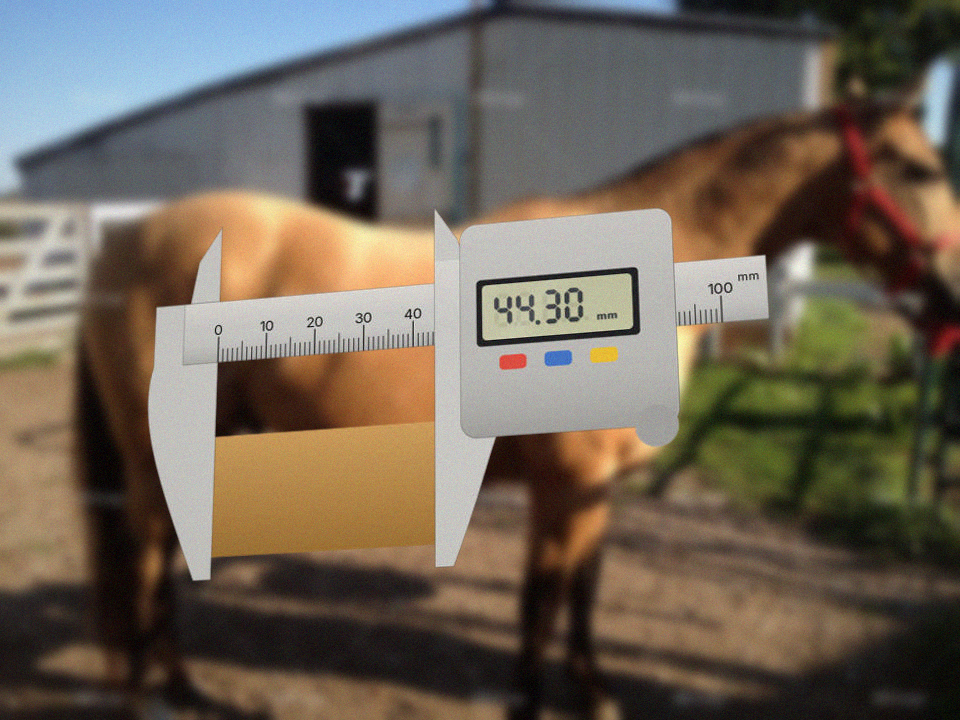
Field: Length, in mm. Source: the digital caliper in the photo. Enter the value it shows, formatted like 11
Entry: 44.30
